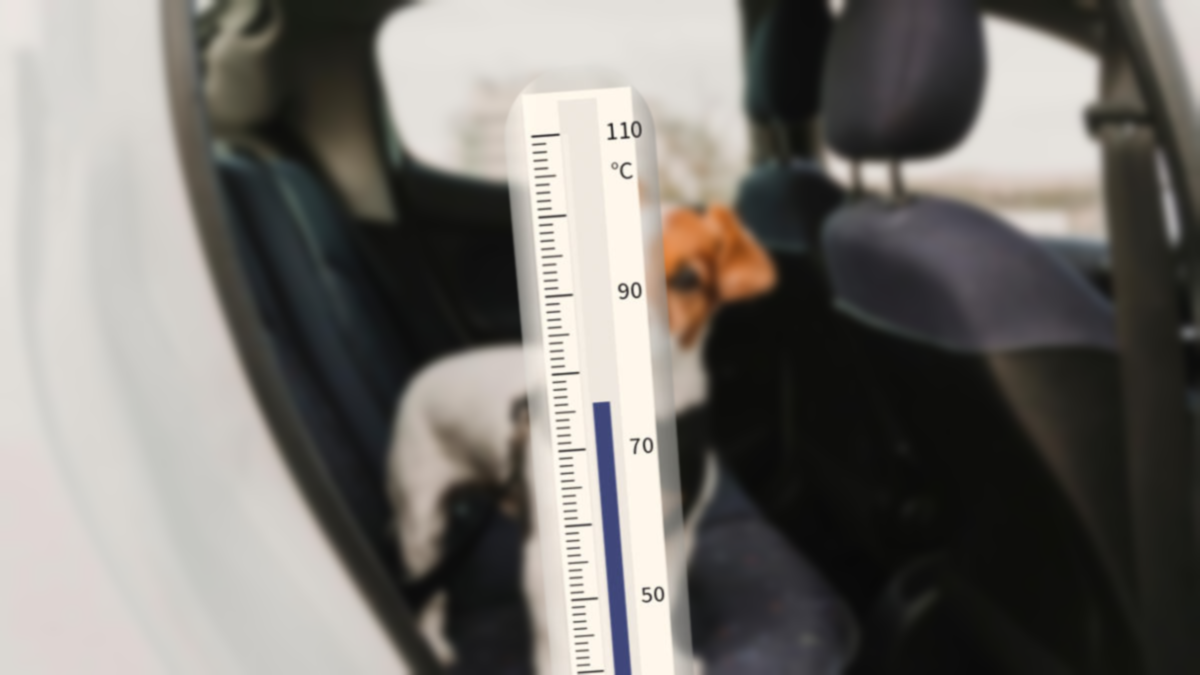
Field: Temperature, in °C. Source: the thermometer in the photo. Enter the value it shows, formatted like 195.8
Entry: 76
